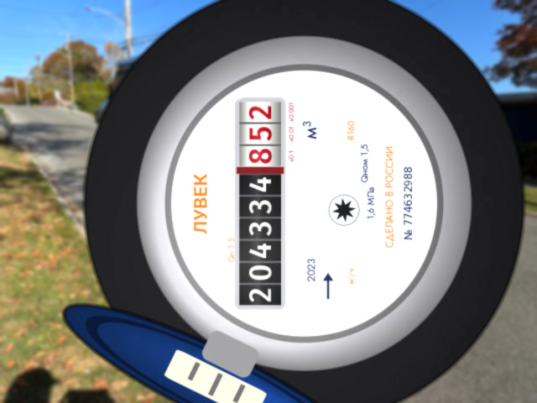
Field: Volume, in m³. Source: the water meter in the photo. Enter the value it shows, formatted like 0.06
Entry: 204334.852
